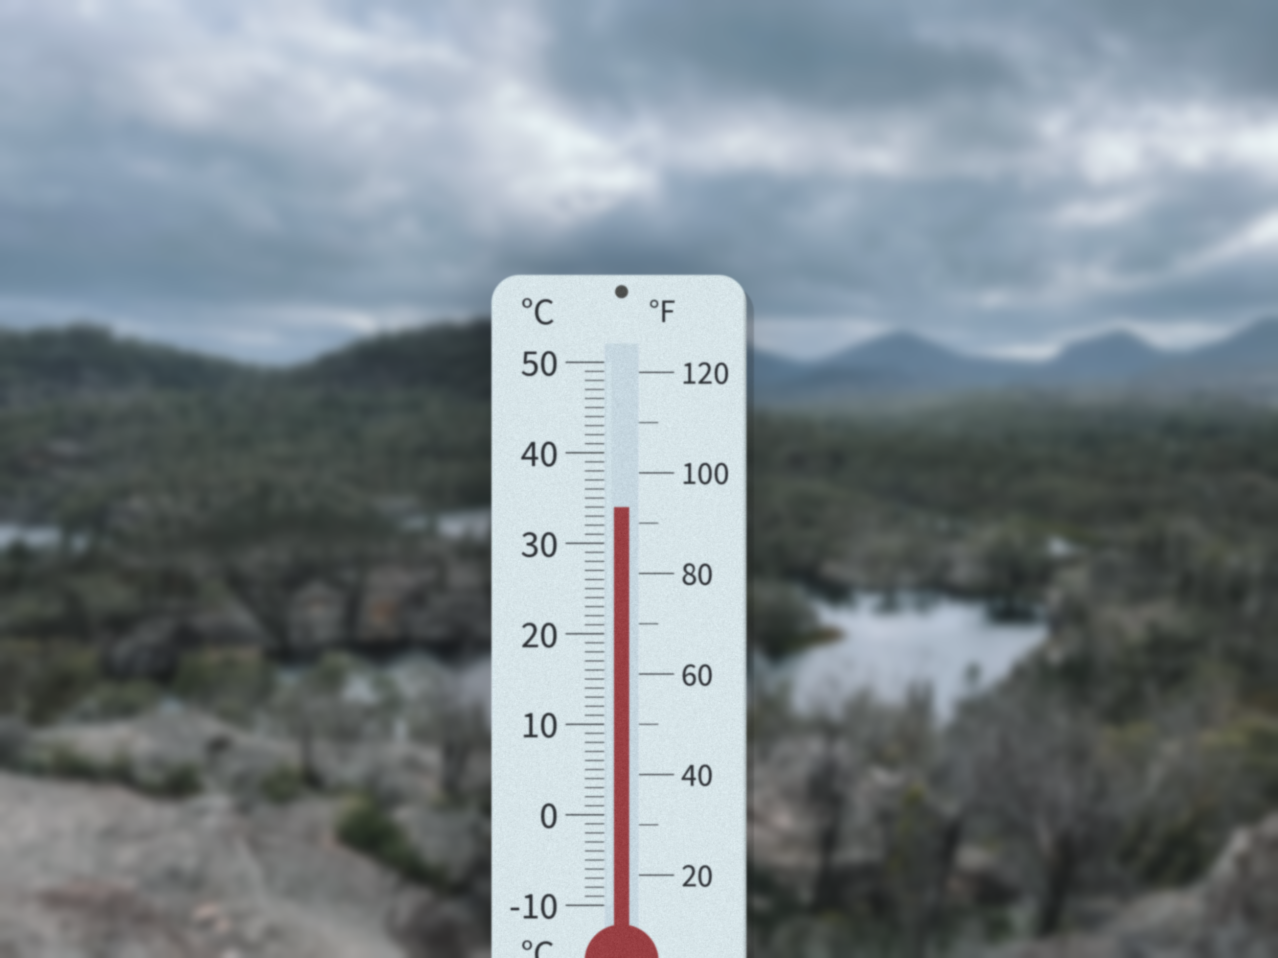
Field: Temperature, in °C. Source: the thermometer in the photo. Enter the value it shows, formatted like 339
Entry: 34
